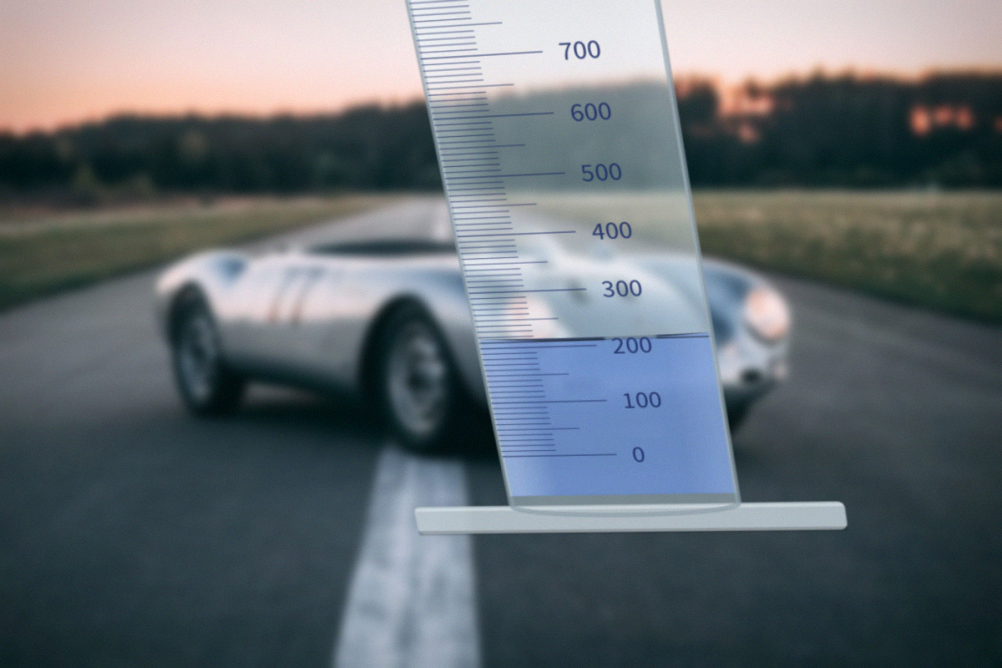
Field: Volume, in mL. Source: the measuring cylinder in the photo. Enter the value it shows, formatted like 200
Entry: 210
